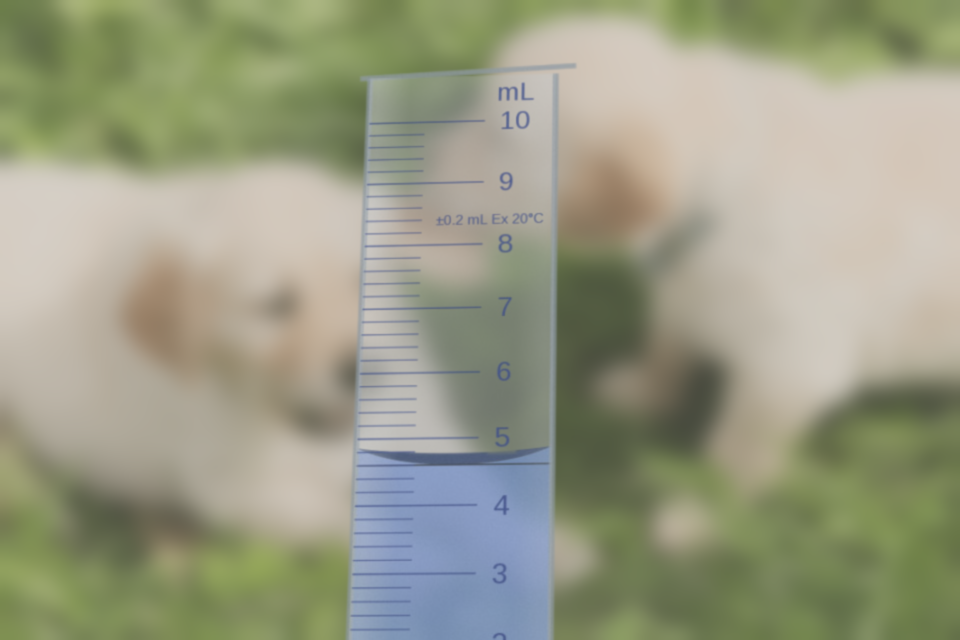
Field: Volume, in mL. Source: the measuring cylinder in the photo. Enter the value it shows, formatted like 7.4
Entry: 4.6
